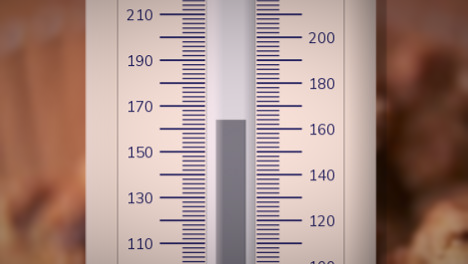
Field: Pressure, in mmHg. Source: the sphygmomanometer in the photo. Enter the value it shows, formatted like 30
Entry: 164
